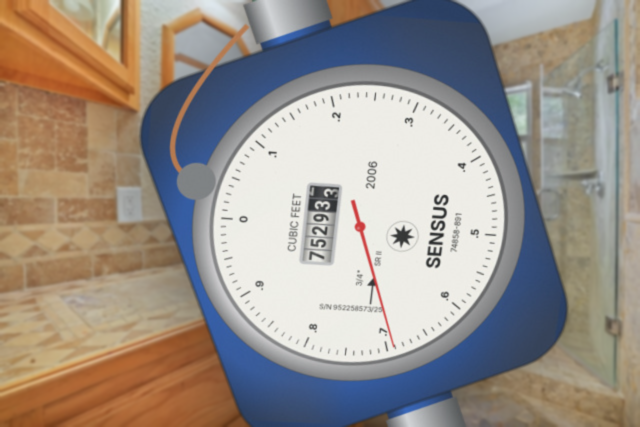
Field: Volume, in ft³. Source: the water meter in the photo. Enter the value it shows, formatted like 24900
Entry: 752932.69
